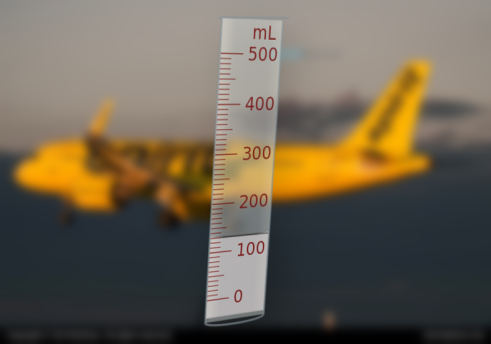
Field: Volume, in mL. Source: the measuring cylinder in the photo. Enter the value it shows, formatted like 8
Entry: 130
